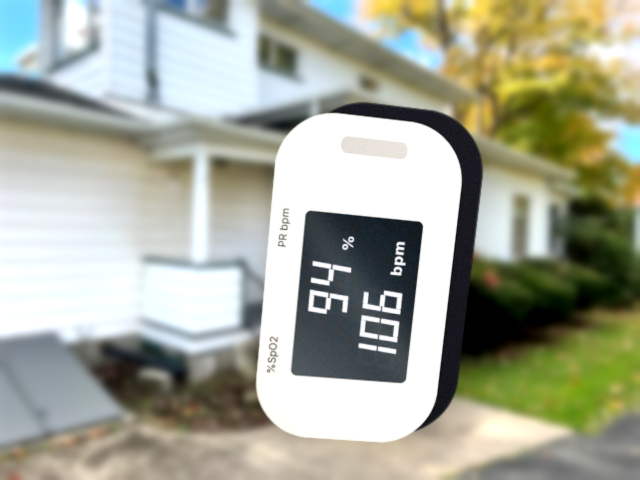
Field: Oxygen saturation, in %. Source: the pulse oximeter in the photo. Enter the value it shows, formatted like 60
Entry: 94
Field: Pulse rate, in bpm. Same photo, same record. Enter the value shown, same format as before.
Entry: 106
